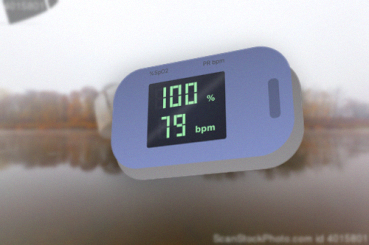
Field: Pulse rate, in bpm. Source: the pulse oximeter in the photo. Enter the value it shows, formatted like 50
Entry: 79
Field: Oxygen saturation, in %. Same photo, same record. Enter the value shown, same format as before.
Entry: 100
